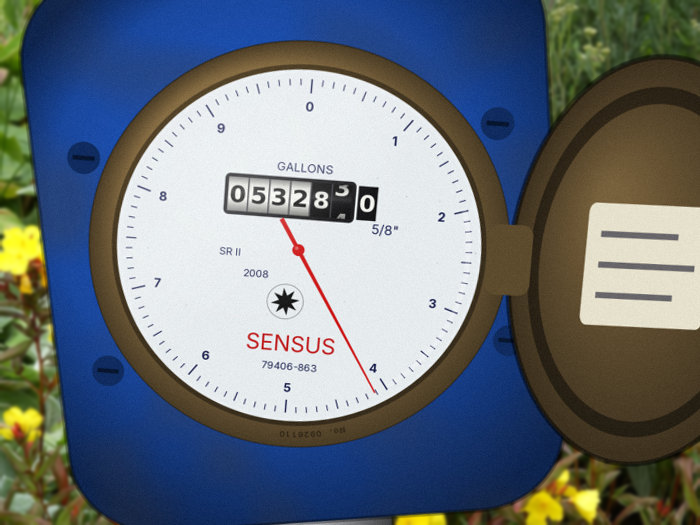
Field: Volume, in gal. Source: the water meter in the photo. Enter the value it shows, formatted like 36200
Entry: 532834.1
